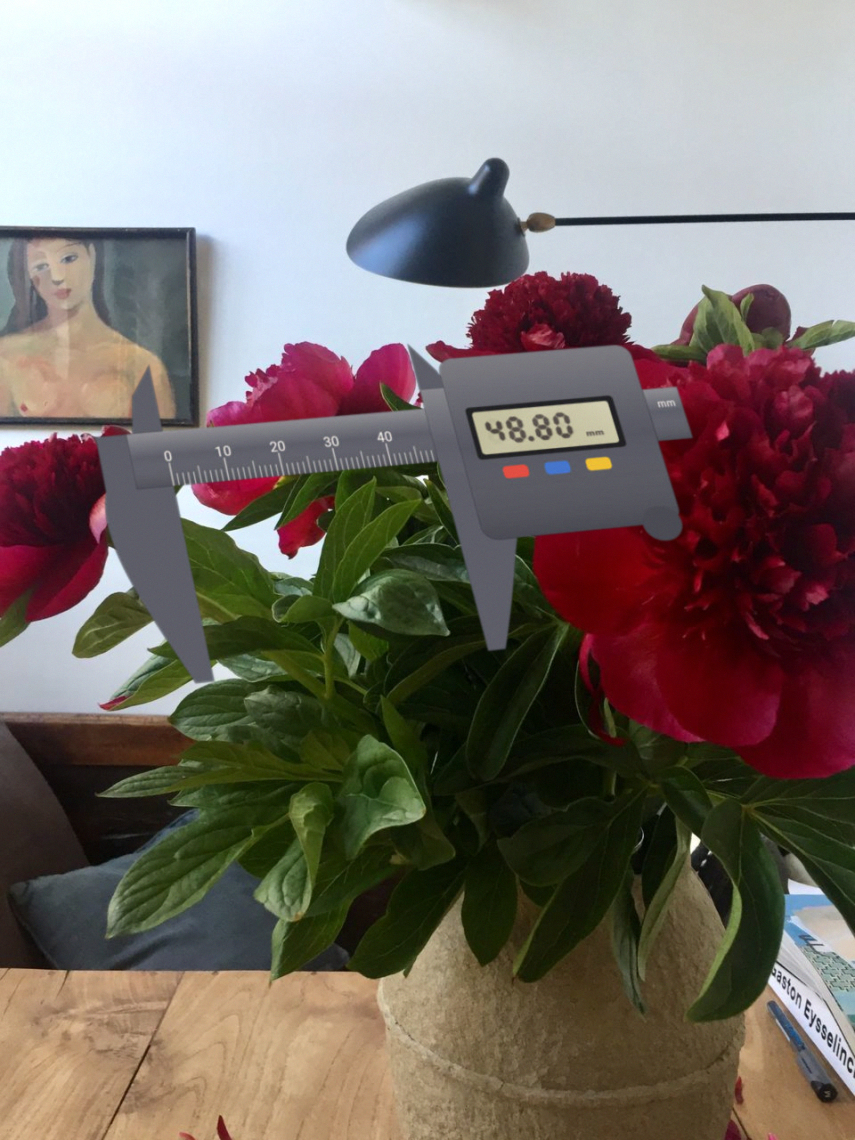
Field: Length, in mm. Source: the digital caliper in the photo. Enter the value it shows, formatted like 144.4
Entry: 48.80
